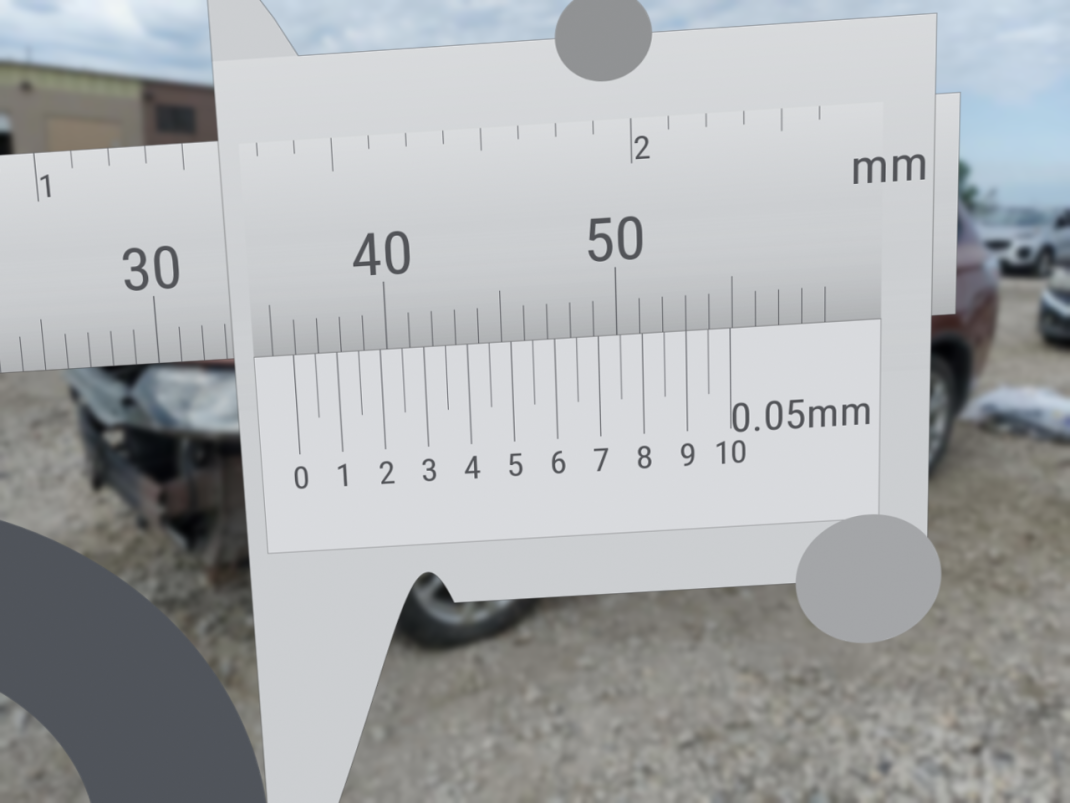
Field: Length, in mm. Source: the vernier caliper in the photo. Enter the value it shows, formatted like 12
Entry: 35.90
